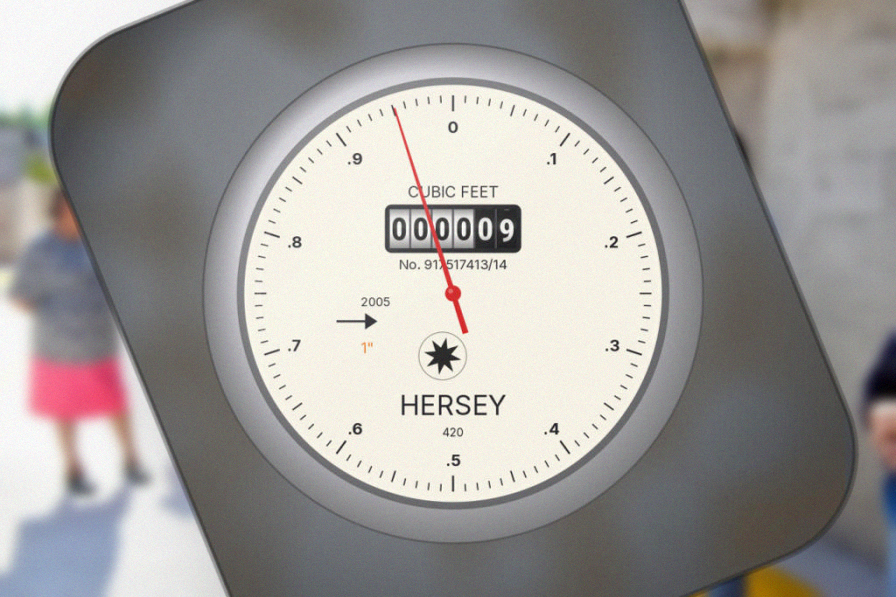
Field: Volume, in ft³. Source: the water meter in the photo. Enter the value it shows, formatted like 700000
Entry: 8.95
